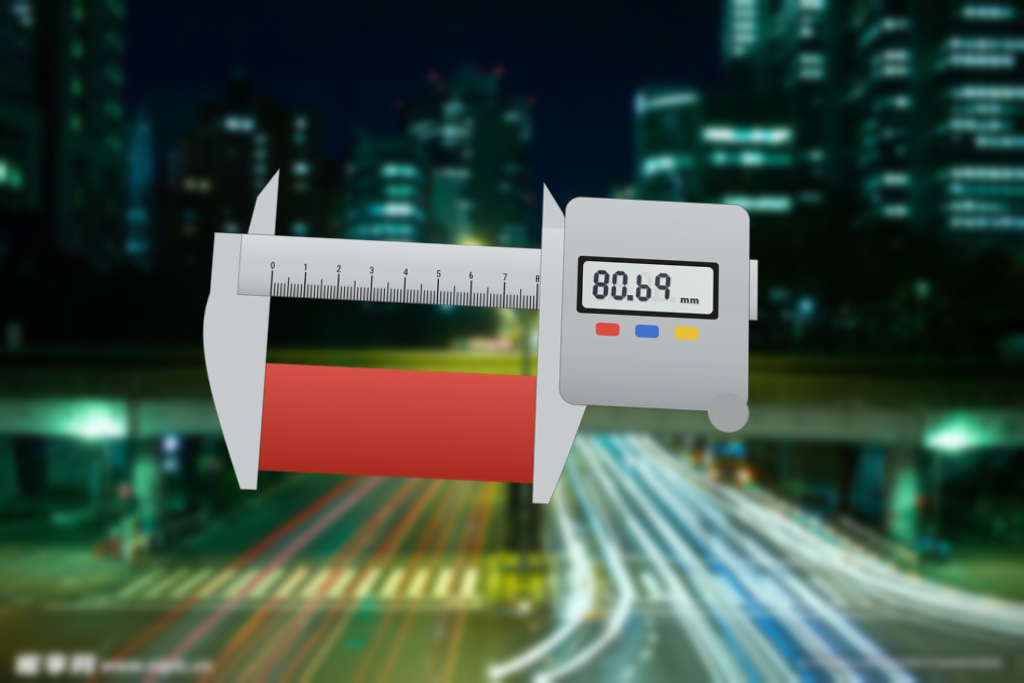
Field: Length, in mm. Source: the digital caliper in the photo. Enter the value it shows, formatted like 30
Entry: 80.69
